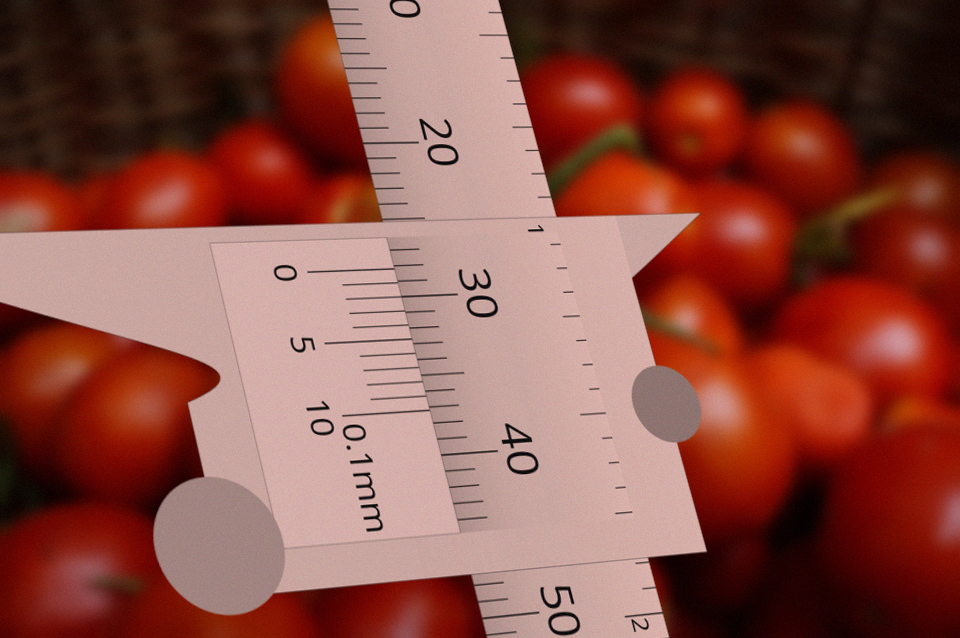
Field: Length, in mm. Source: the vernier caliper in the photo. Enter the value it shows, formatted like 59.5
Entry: 28.2
